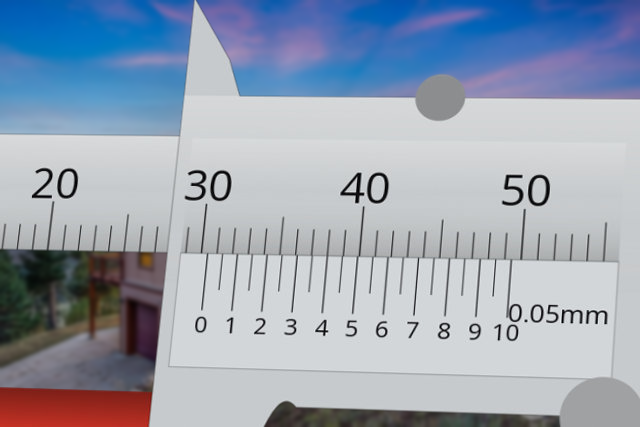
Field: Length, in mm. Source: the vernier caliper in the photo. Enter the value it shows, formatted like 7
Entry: 30.4
